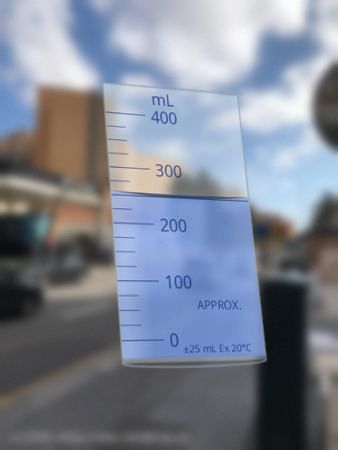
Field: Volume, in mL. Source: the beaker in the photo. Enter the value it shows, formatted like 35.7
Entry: 250
